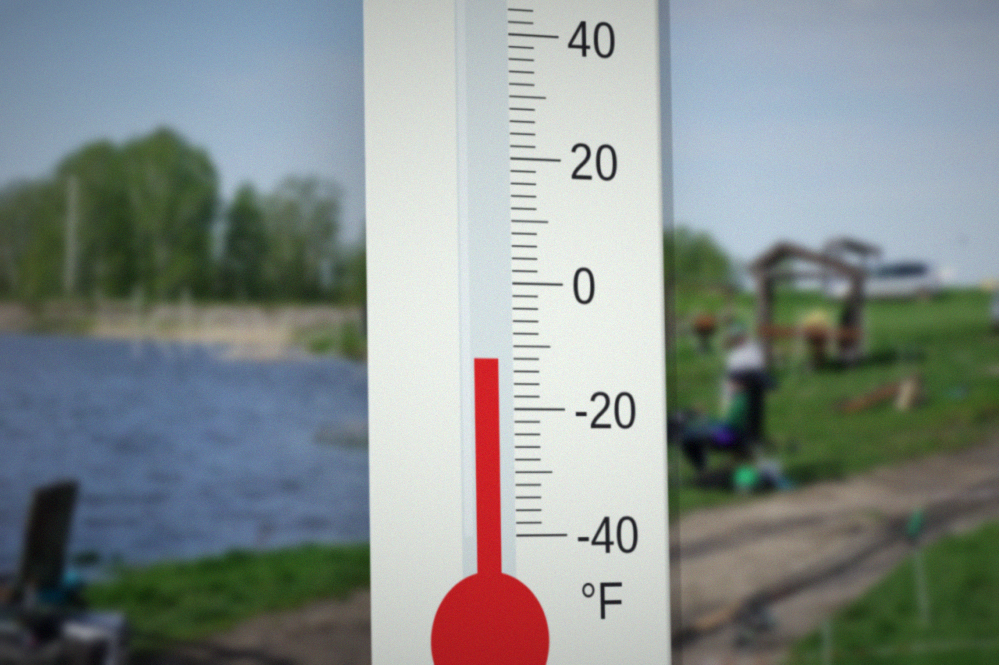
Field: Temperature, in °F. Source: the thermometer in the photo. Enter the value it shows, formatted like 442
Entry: -12
